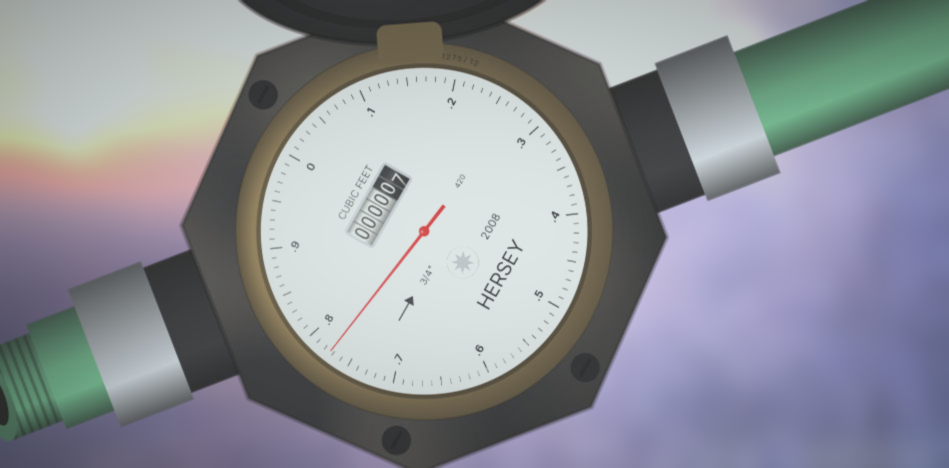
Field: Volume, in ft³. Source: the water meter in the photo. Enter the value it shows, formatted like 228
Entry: 6.77
